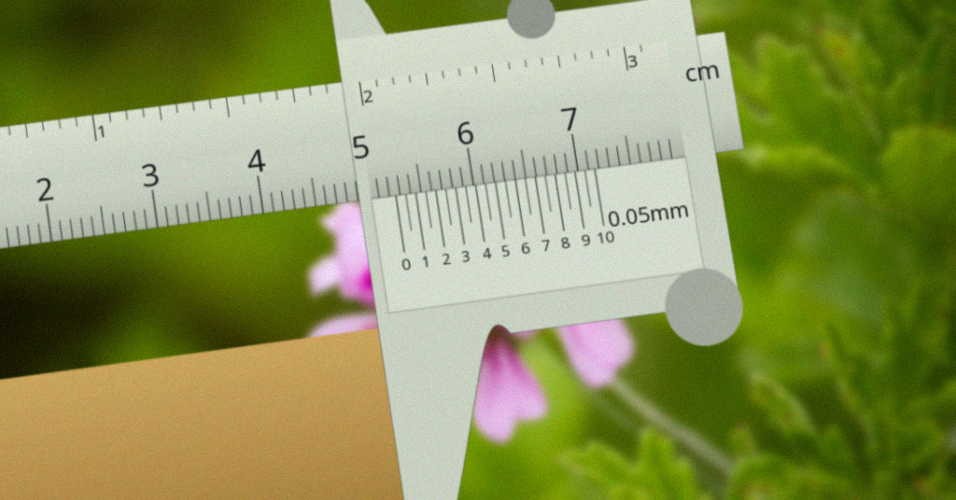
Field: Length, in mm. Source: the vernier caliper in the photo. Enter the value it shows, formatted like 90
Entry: 52.6
